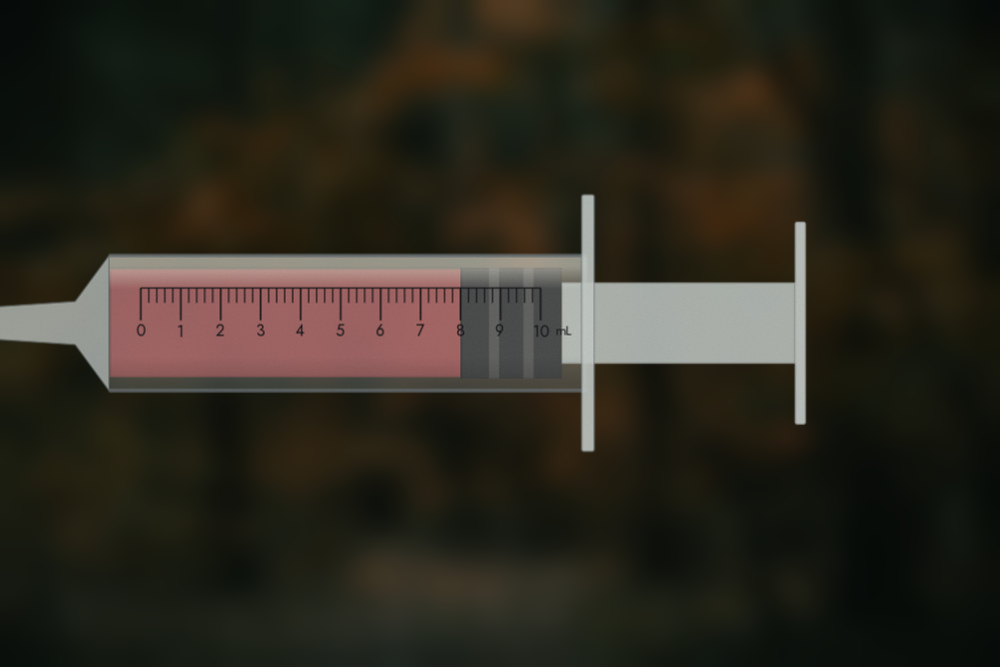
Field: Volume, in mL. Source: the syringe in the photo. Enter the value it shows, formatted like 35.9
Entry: 8
